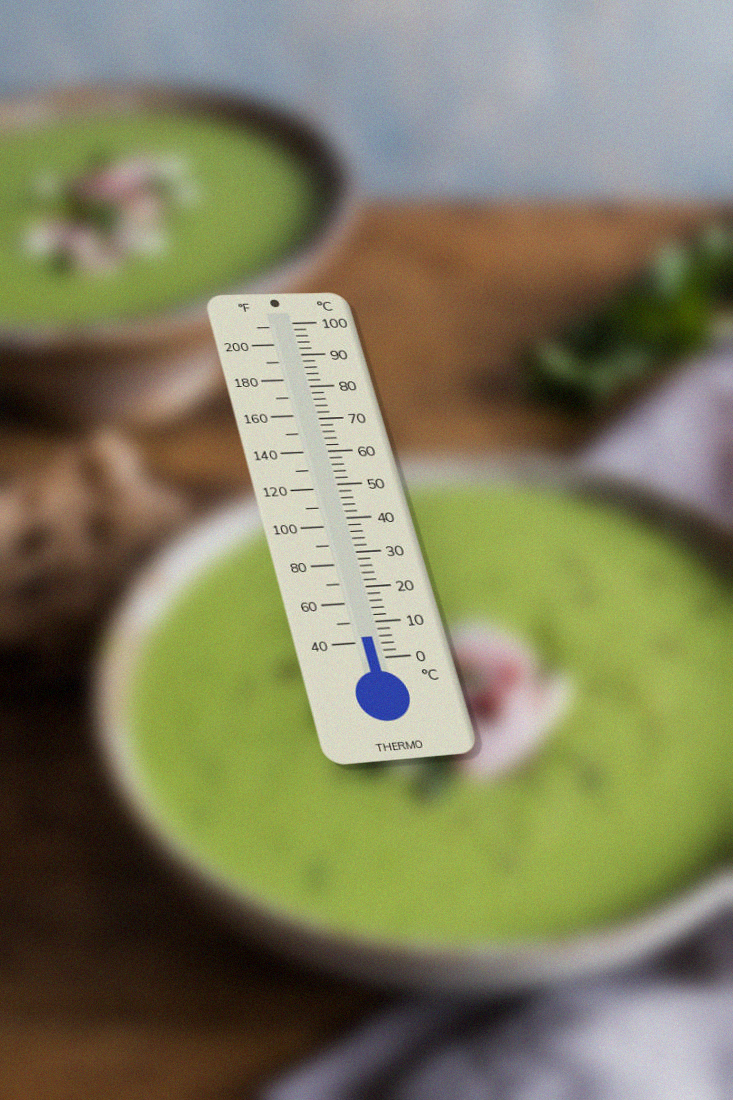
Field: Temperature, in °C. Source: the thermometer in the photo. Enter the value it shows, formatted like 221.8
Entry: 6
